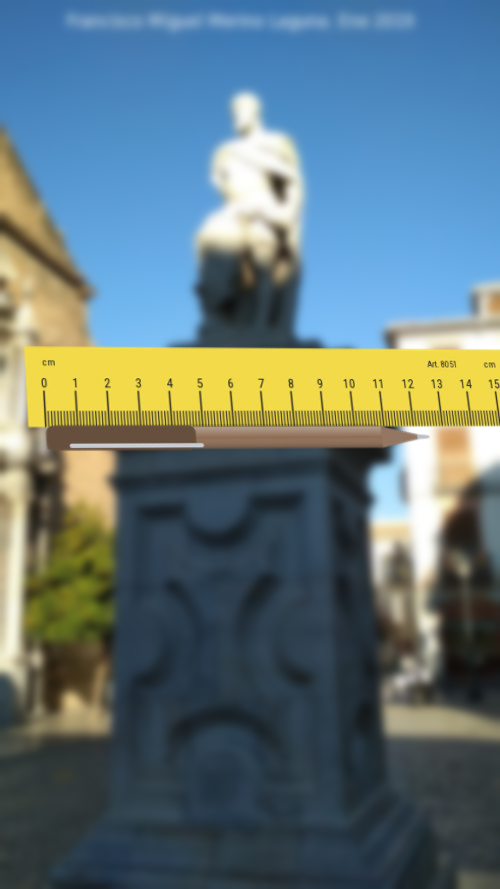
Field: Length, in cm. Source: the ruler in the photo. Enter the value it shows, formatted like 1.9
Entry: 12.5
